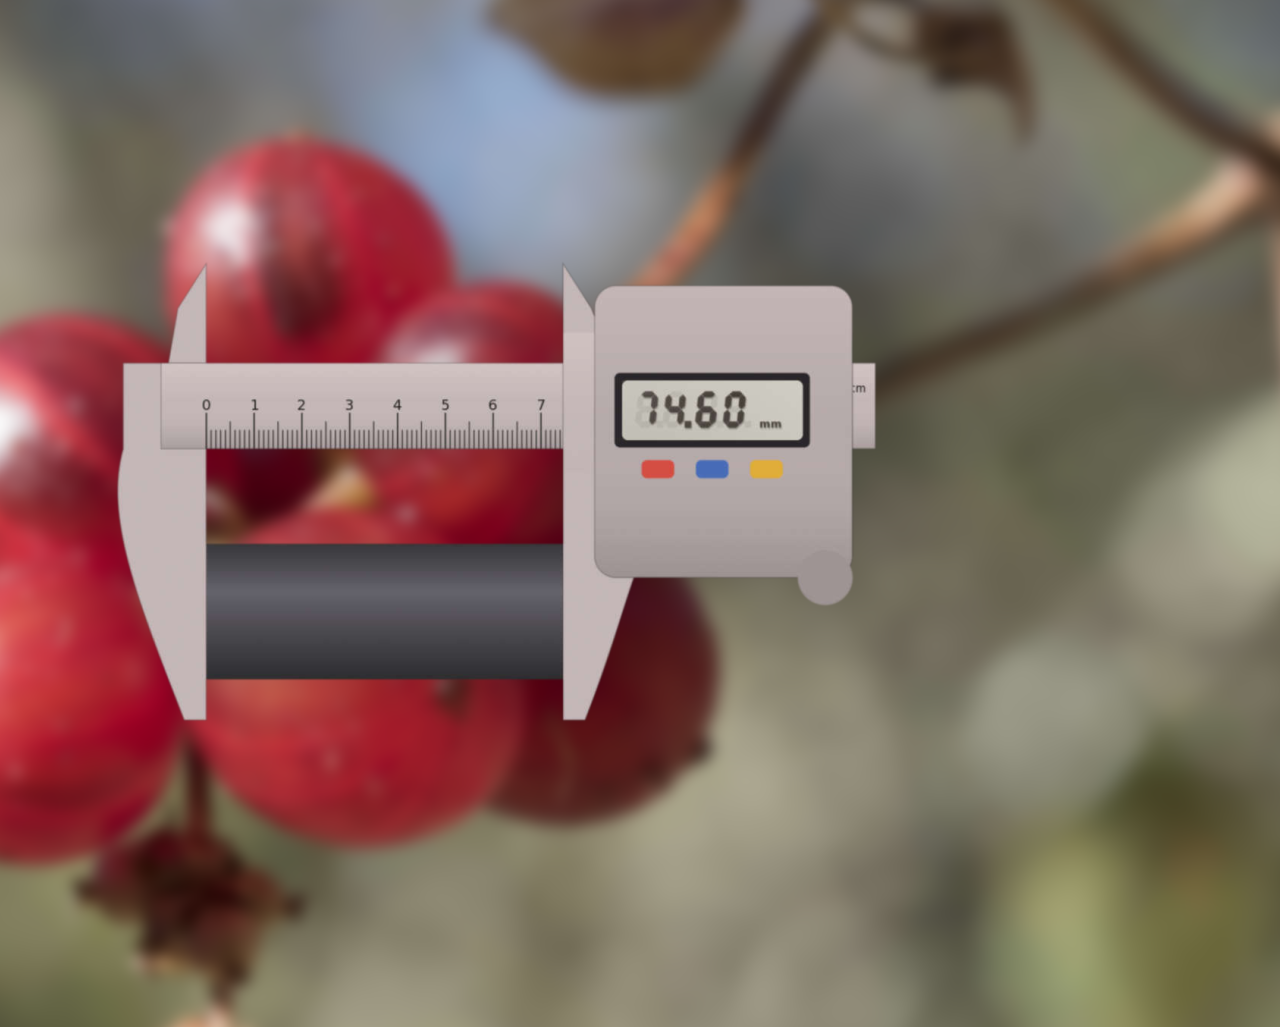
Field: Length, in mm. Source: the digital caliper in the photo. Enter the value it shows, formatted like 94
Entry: 74.60
